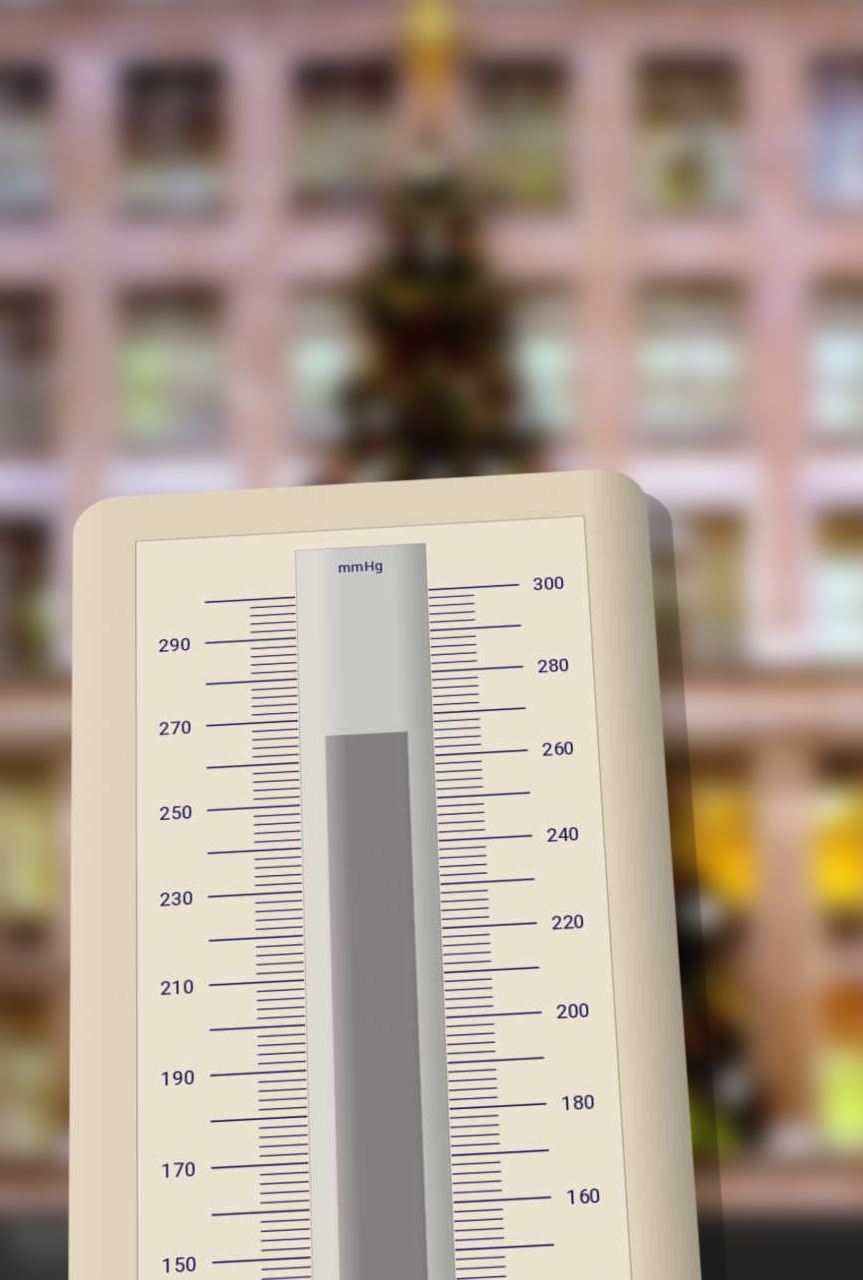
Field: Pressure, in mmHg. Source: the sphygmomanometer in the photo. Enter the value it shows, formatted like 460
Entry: 266
